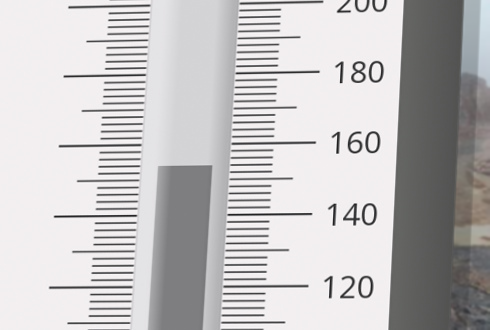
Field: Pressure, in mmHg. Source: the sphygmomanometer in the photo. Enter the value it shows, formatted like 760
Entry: 154
